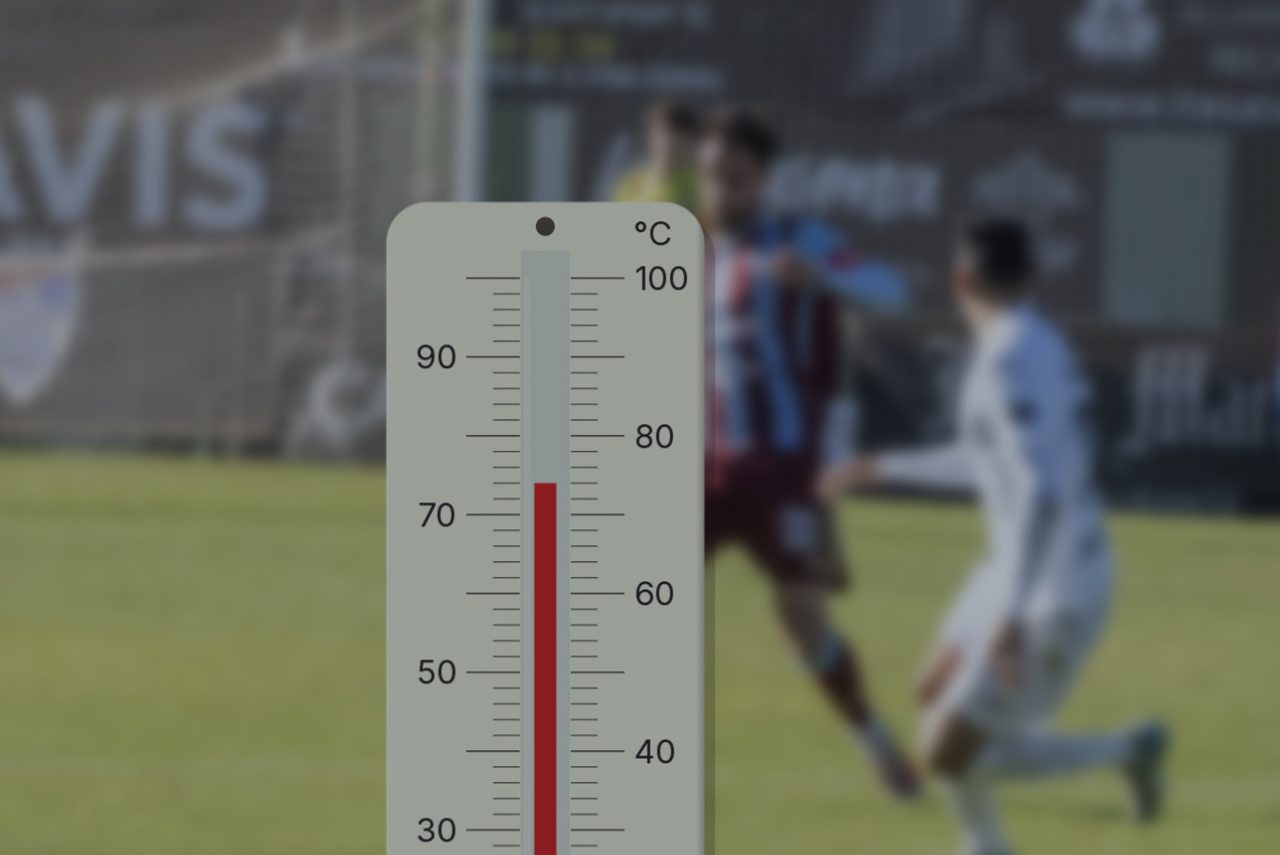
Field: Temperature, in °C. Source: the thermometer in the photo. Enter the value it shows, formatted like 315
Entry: 74
